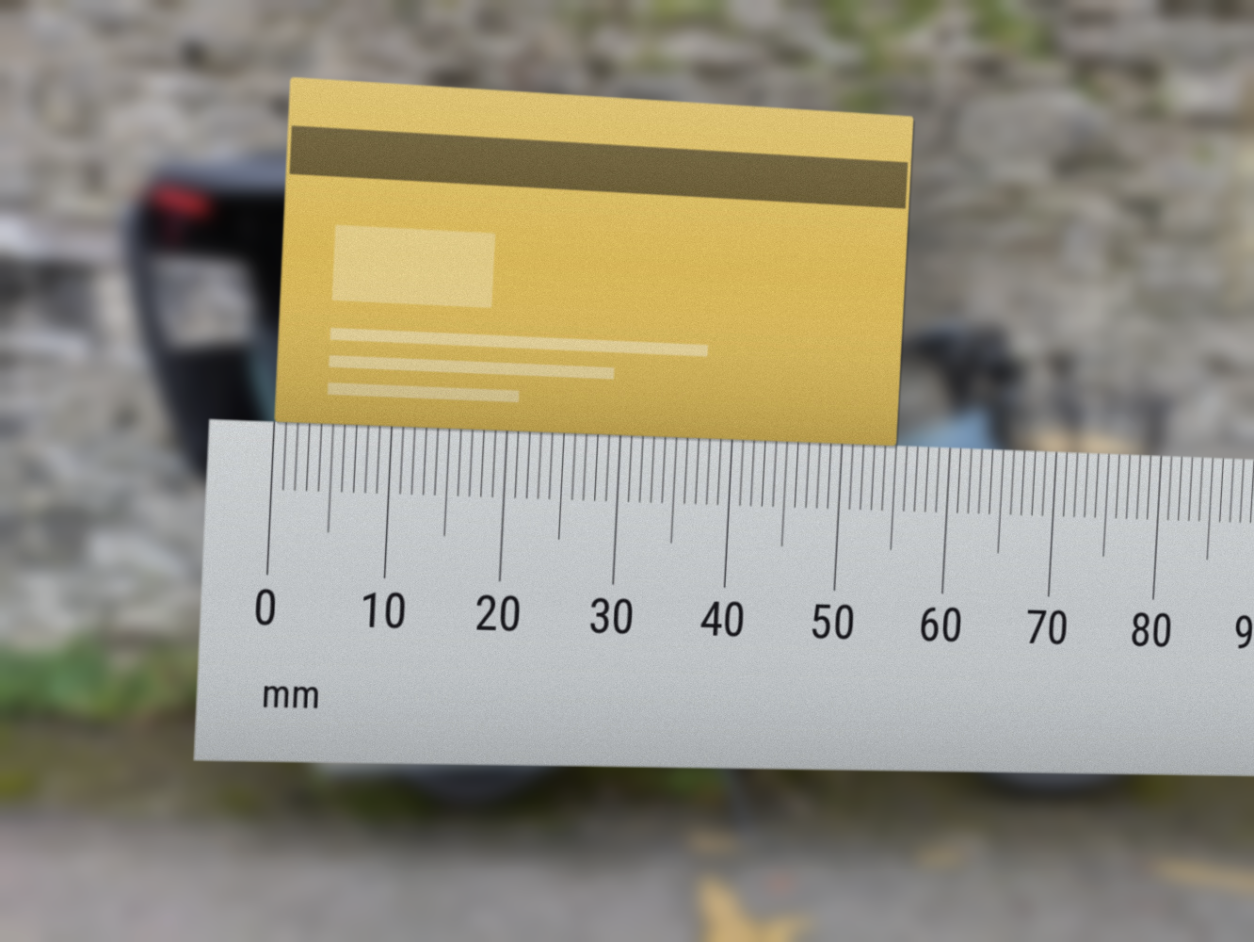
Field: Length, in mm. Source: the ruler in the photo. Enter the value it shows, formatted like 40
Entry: 55
